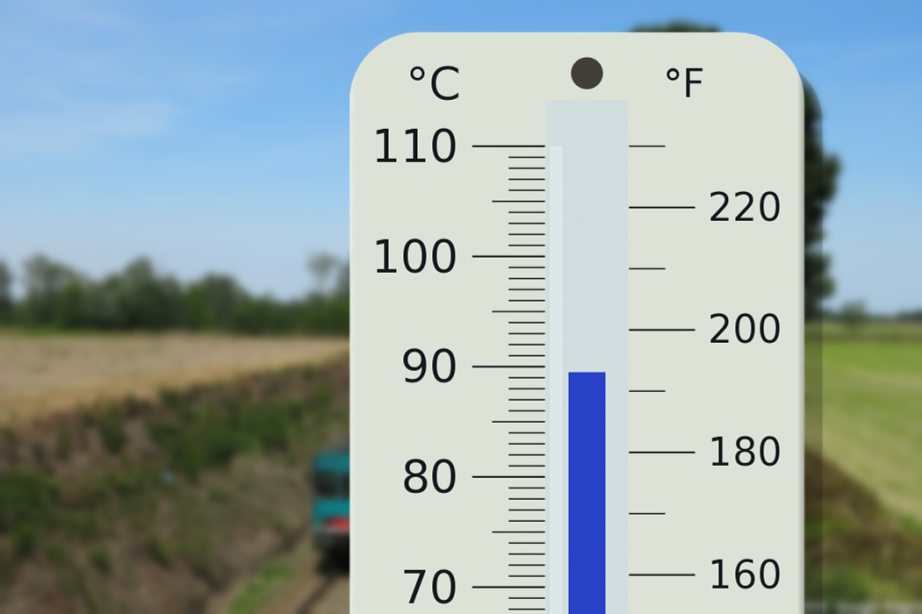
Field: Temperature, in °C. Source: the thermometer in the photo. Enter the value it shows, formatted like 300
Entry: 89.5
